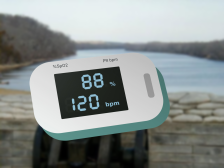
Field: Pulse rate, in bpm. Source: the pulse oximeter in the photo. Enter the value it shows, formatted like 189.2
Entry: 120
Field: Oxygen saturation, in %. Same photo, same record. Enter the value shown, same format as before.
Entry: 88
